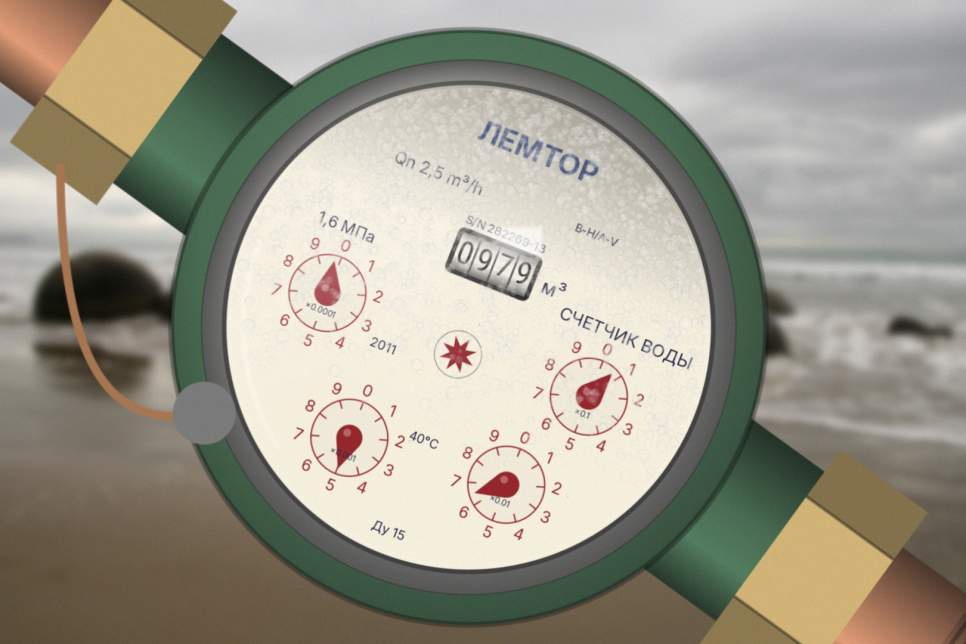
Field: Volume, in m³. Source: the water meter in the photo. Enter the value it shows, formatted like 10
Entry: 979.0649
